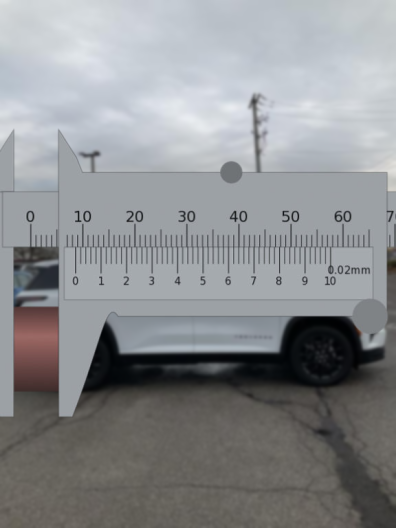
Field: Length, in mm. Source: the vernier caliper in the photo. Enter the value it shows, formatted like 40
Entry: 8.6
